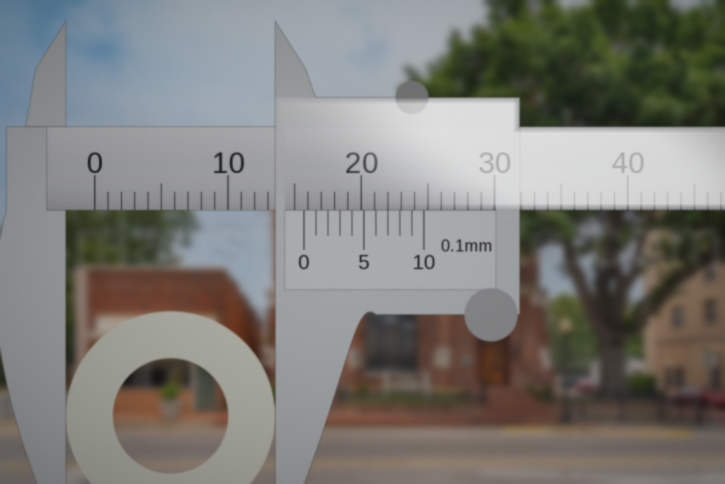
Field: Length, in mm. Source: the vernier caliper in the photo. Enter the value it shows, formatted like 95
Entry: 15.7
